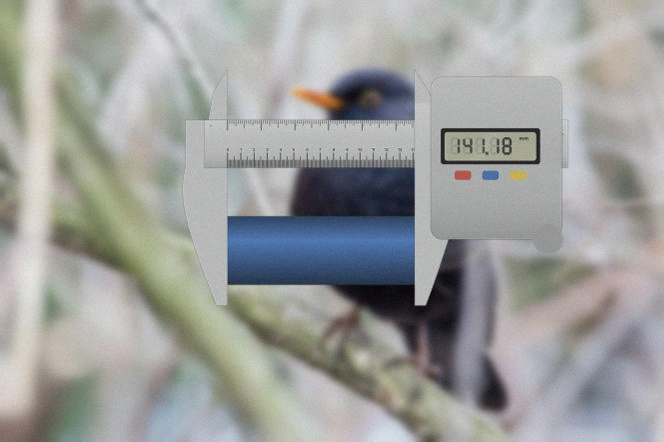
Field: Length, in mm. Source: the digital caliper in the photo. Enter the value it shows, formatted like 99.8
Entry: 141.18
